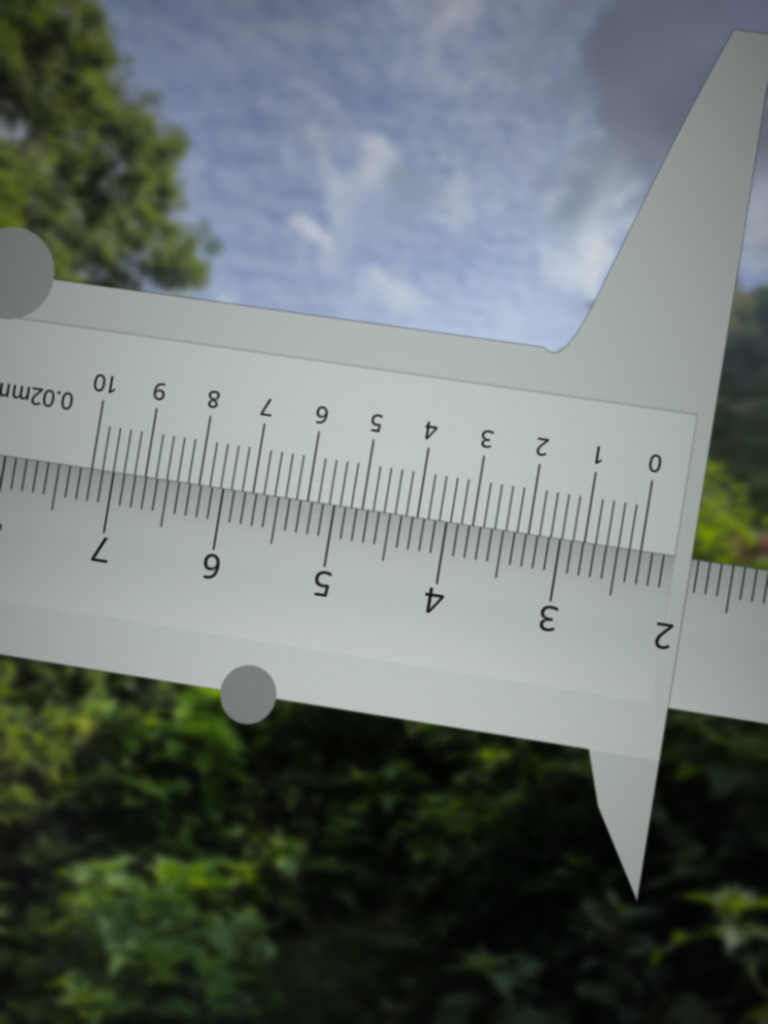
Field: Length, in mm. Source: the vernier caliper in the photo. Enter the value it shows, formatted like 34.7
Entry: 23.0
